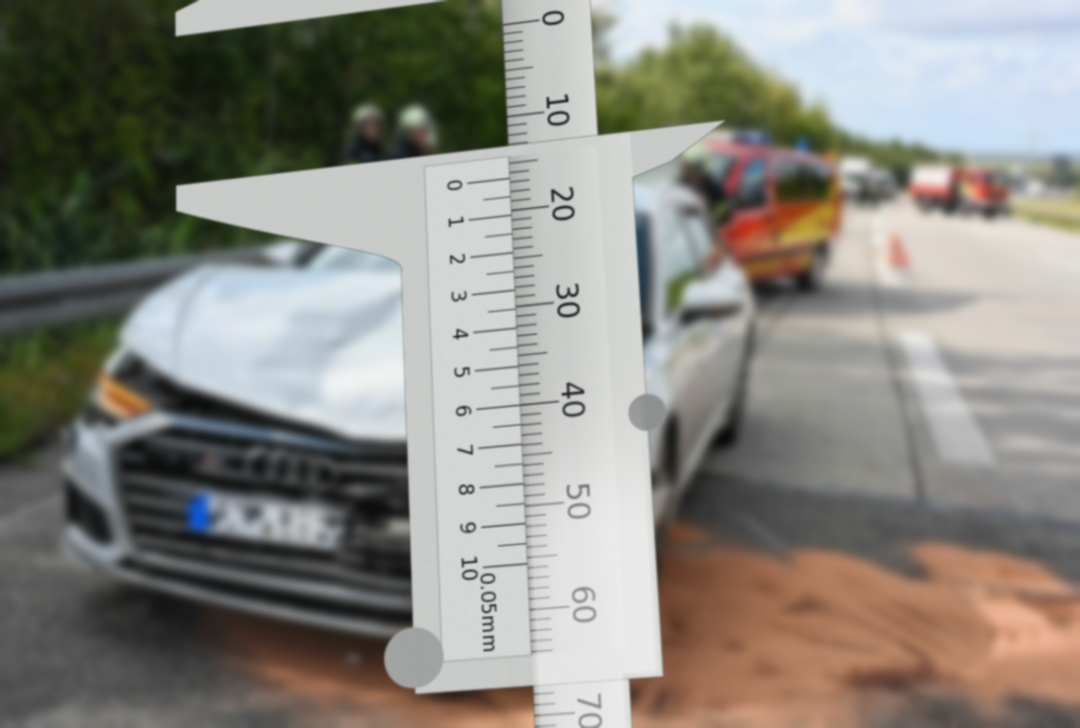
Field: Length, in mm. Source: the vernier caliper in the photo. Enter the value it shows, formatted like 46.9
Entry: 16.6
